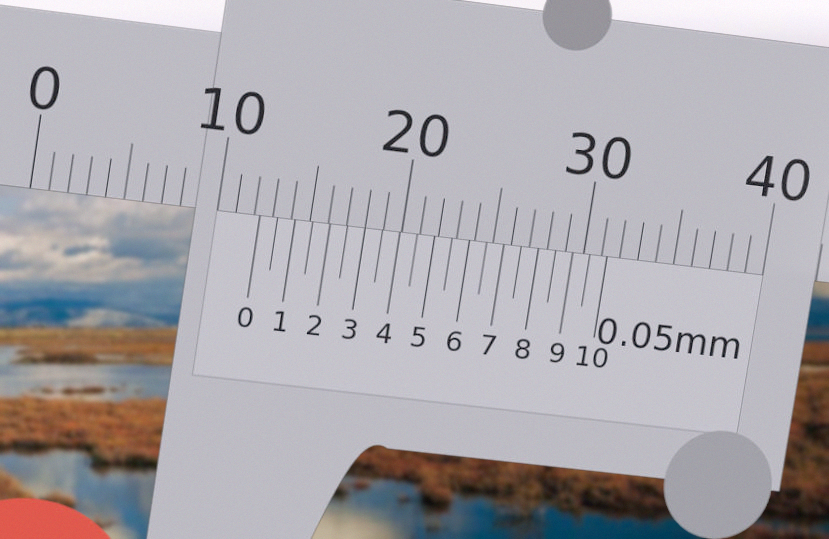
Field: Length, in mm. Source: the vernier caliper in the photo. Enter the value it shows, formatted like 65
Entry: 12.3
